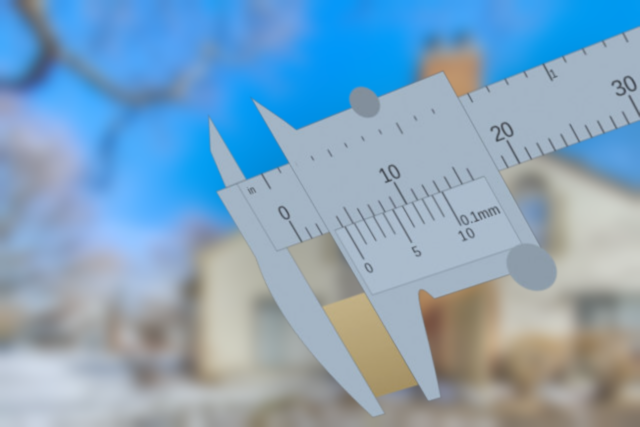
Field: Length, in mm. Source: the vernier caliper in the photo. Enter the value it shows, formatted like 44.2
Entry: 4.2
